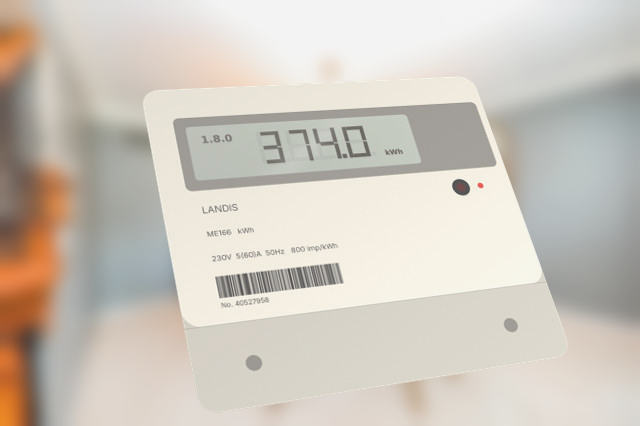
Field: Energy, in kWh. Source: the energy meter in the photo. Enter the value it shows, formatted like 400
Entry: 374.0
